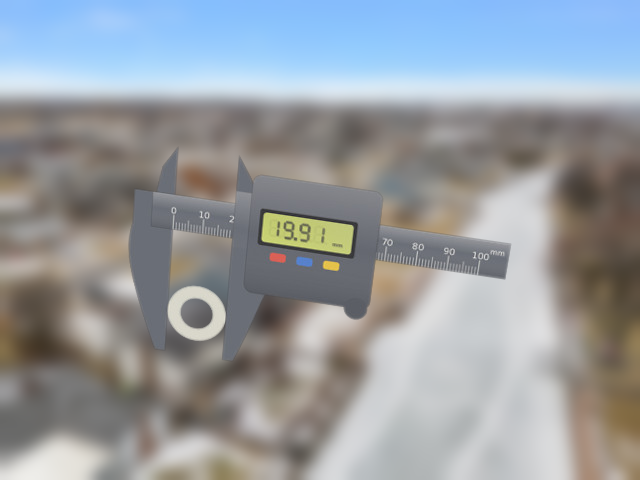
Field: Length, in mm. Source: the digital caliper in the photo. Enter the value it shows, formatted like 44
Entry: 19.91
